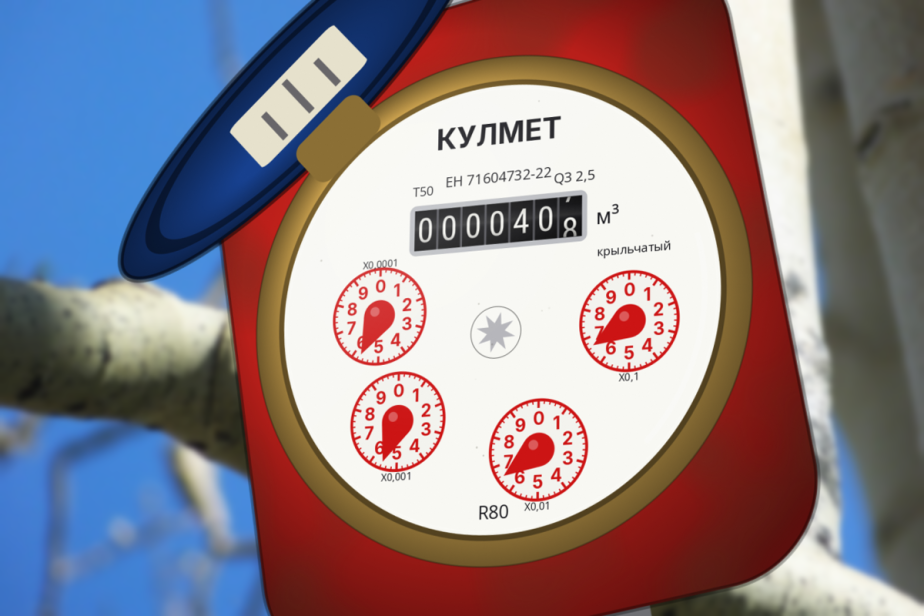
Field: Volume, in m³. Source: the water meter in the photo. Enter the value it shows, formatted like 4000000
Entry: 407.6655
